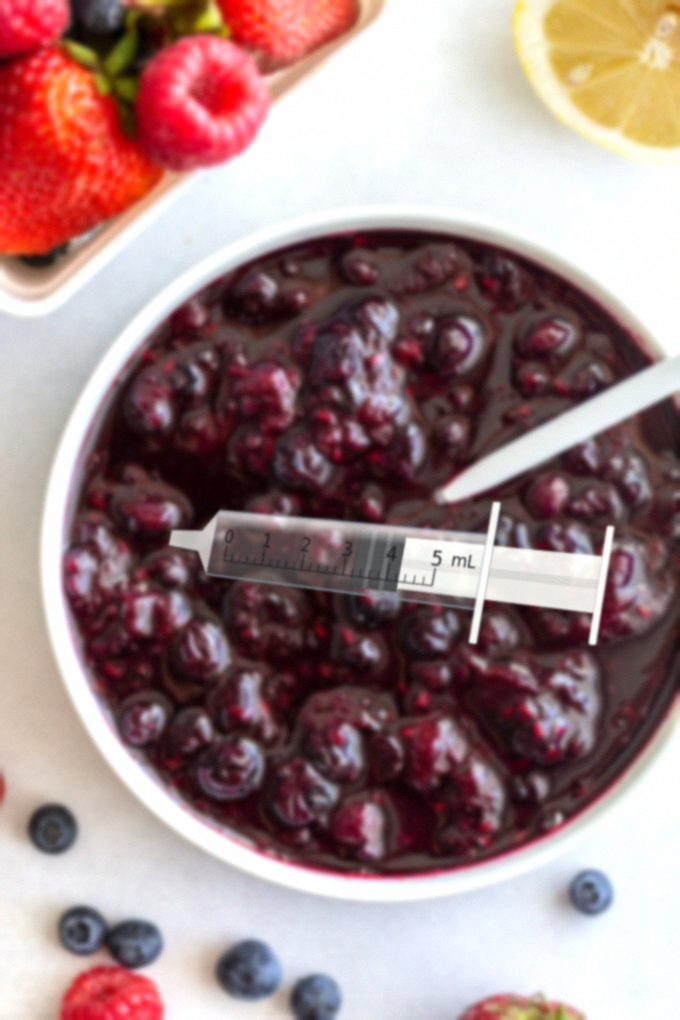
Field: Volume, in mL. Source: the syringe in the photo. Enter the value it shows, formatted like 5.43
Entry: 3.2
